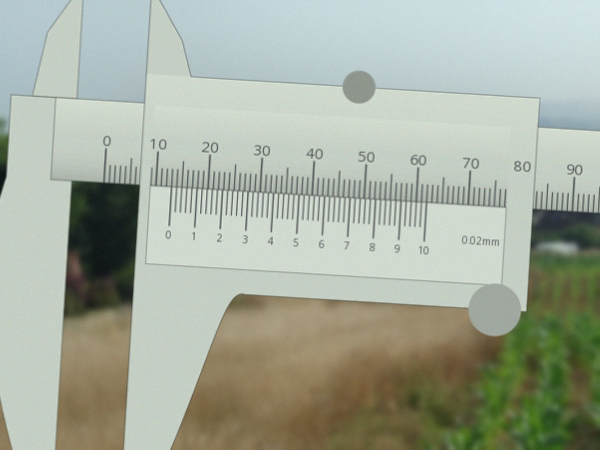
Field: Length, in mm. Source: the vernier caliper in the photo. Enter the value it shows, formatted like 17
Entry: 13.0
